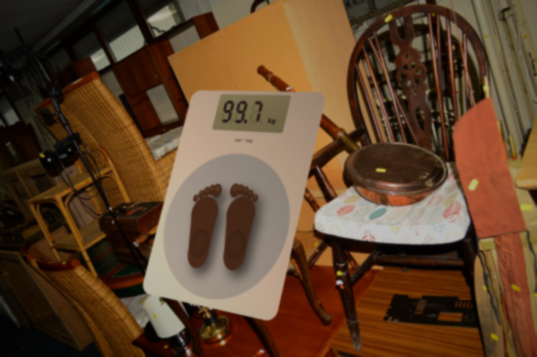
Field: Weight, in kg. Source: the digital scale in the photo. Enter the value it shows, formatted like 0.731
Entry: 99.7
